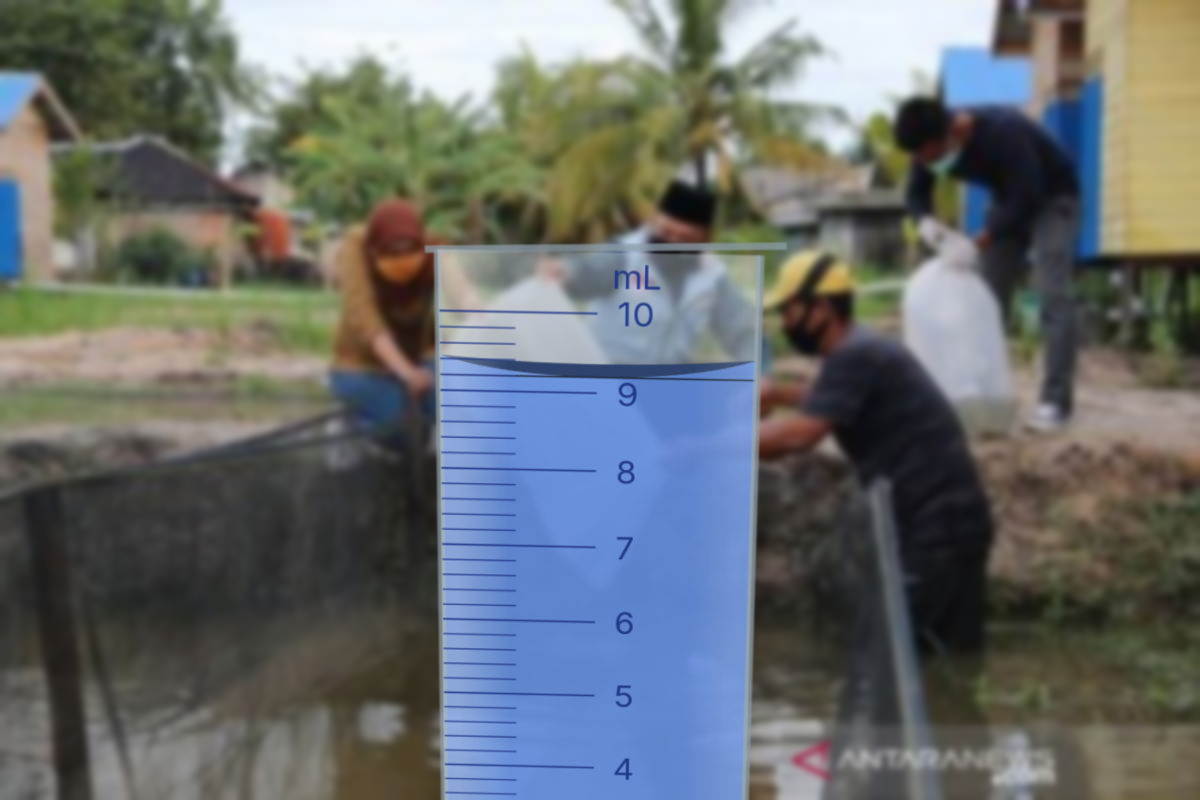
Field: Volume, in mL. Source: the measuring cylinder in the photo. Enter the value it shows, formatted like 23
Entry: 9.2
